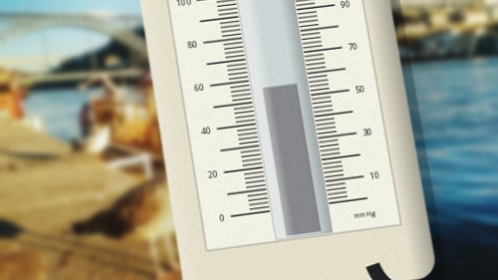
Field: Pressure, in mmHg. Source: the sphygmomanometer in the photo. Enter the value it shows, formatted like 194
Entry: 56
